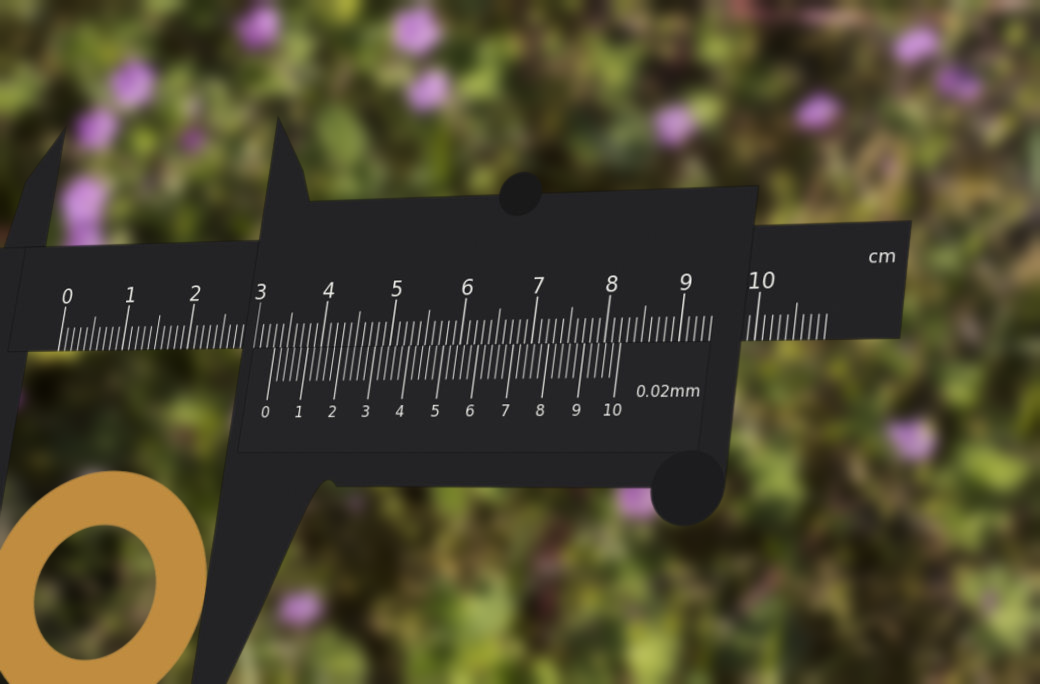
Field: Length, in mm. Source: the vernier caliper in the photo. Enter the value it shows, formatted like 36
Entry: 33.2
